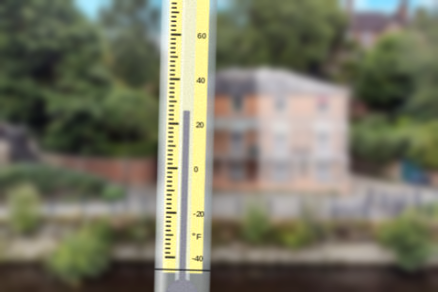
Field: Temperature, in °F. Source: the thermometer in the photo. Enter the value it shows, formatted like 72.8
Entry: 26
